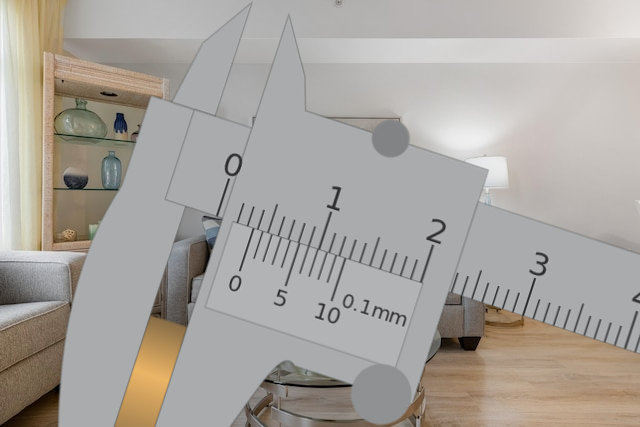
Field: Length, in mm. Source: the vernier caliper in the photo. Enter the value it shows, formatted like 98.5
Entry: 3.6
